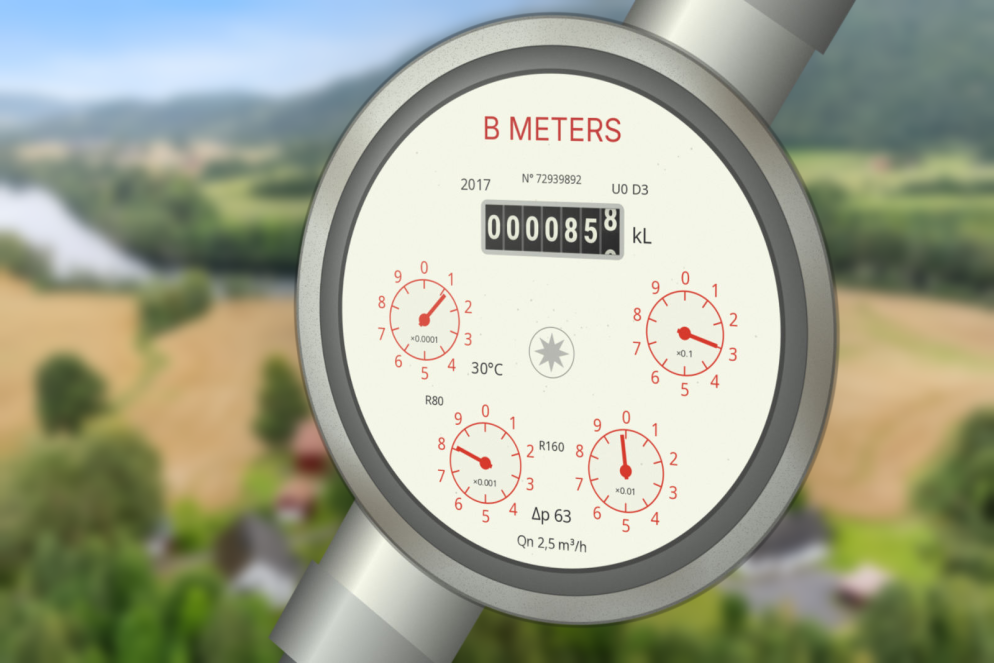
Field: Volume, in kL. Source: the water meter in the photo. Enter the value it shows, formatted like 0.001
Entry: 858.2981
